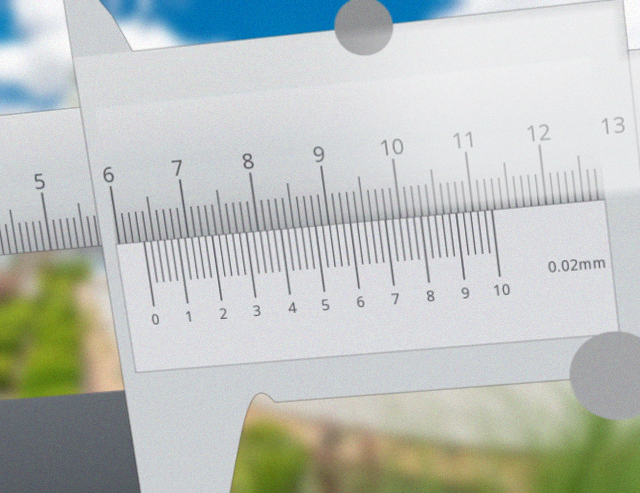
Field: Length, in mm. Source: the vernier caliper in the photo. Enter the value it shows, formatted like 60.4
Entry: 63.6
